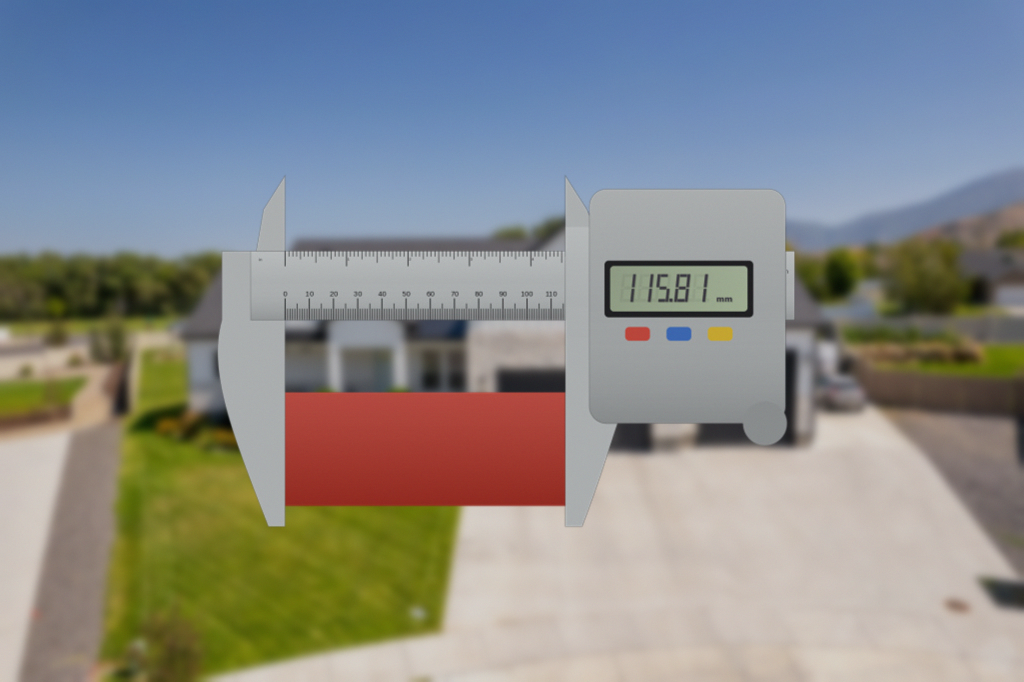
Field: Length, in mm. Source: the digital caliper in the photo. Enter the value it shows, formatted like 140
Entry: 115.81
